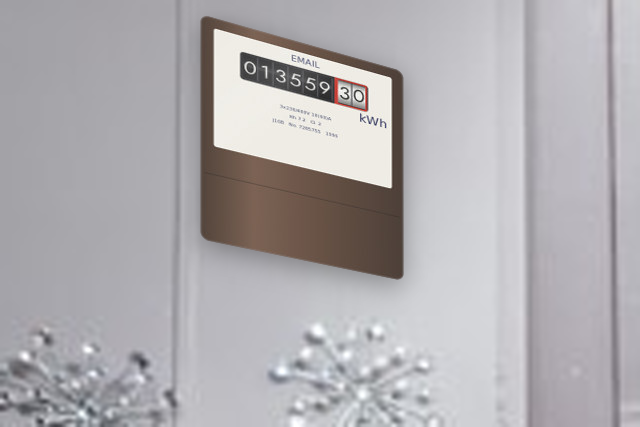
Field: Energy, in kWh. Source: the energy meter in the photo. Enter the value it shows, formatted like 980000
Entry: 13559.30
